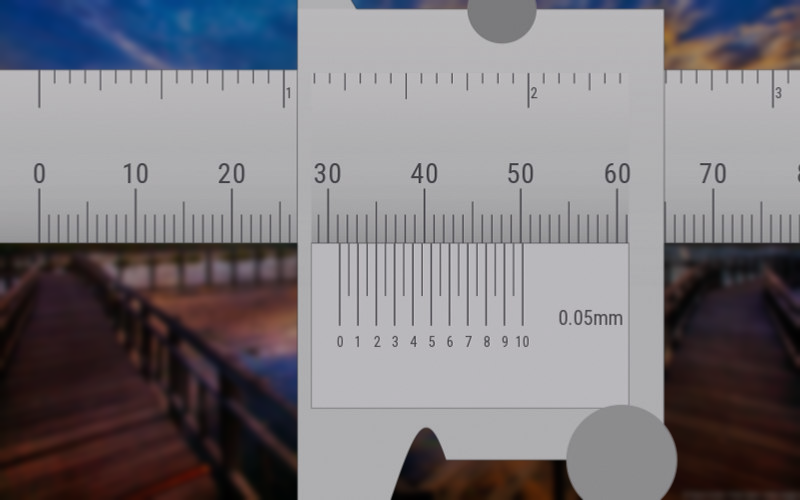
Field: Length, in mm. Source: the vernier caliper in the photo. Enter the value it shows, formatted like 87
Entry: 31.2
